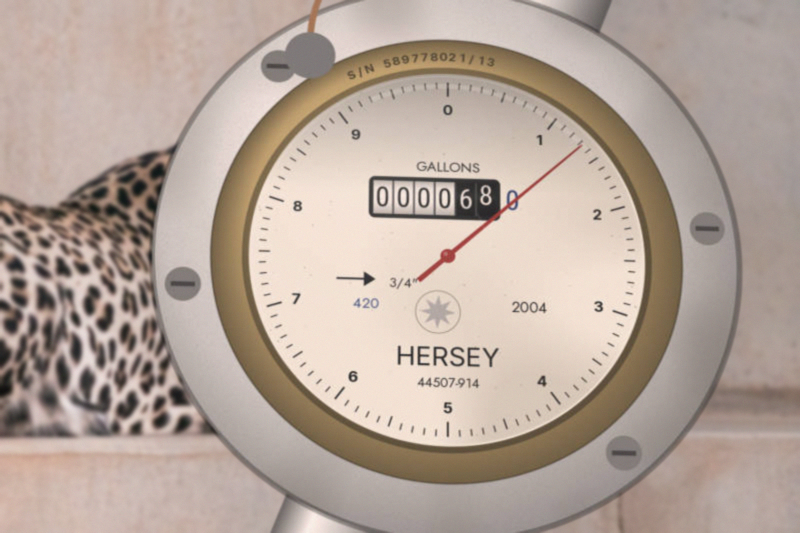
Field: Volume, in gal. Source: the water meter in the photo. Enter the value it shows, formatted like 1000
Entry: 681.3
